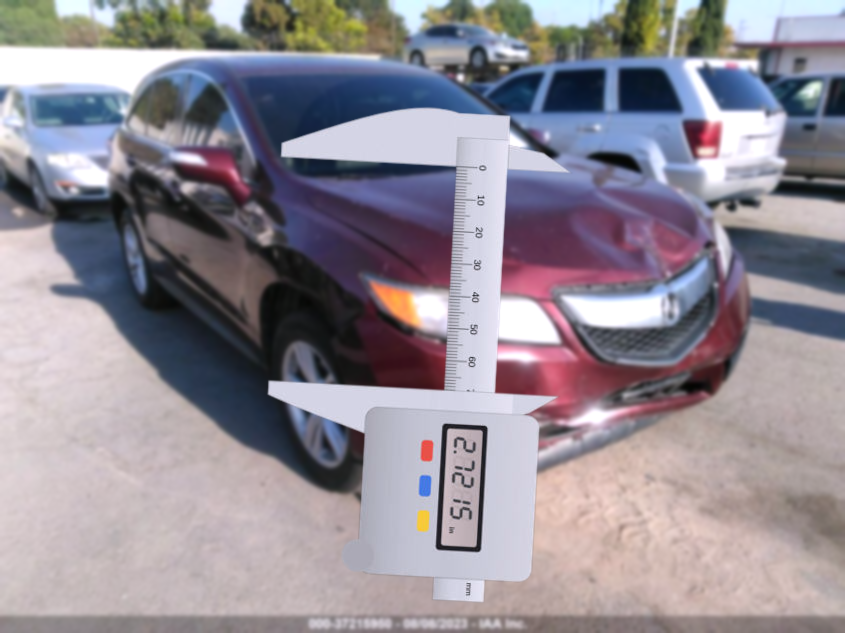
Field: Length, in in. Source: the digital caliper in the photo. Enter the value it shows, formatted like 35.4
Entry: 2.7215
